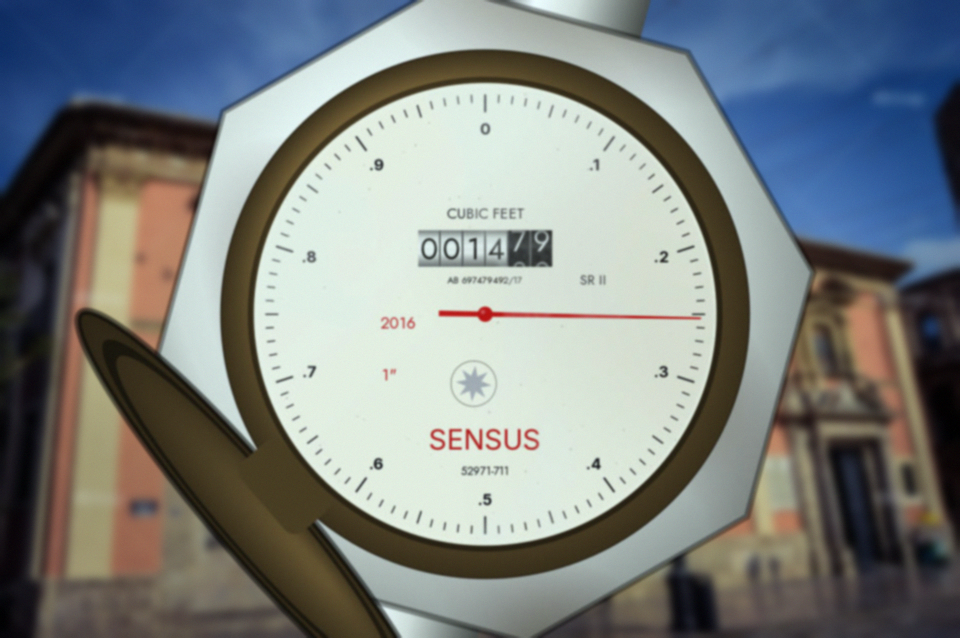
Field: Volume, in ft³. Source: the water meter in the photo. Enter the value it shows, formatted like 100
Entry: 1479.25
